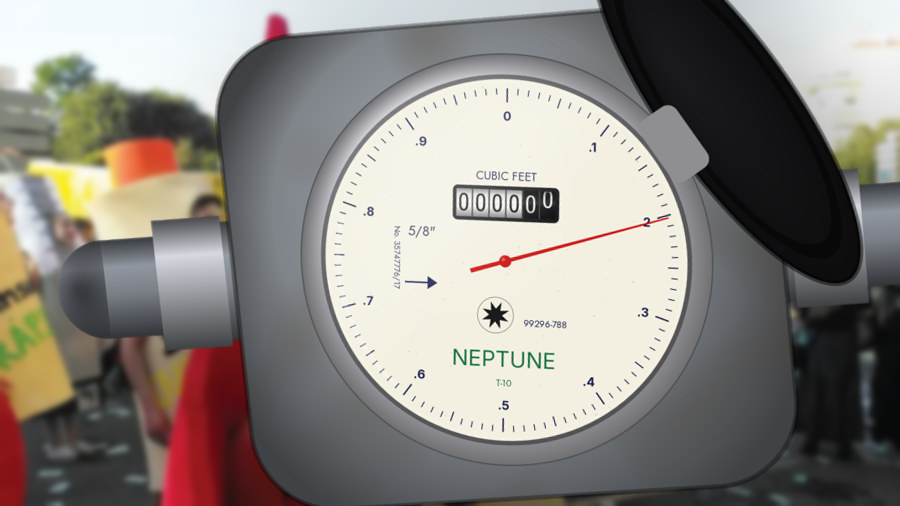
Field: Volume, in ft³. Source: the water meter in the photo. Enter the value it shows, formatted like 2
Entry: 0.20
